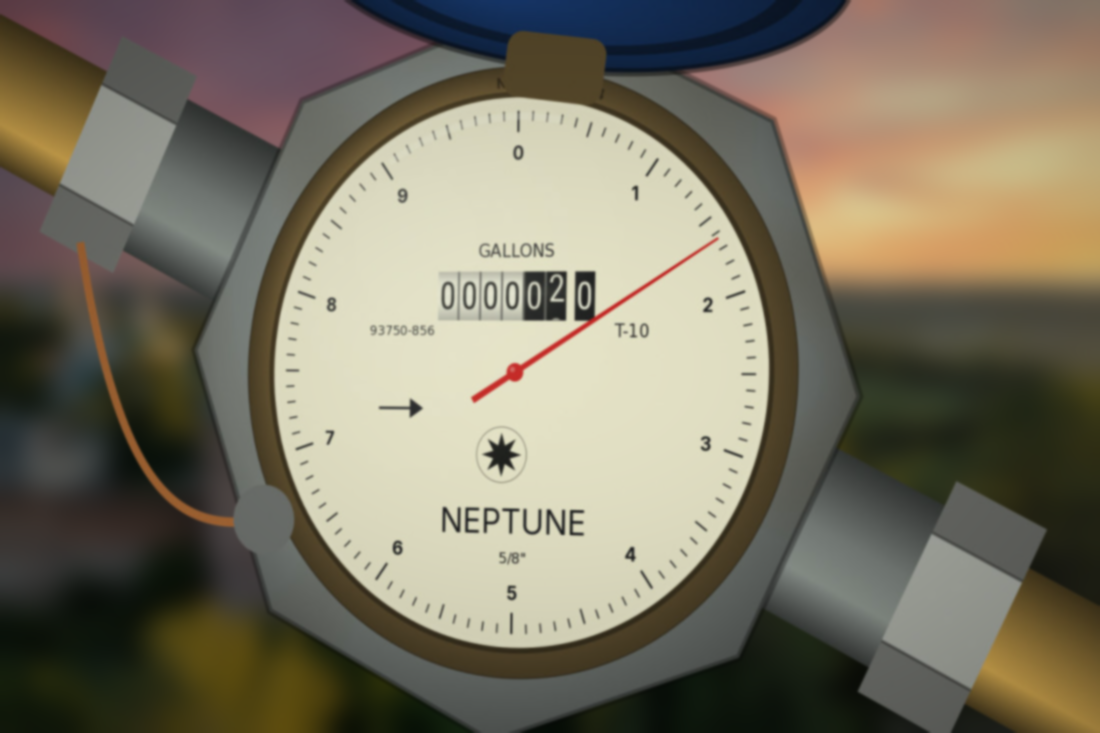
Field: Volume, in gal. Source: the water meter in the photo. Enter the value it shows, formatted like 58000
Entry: 21.6
